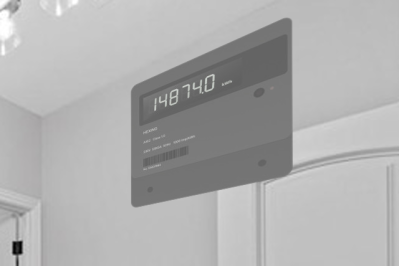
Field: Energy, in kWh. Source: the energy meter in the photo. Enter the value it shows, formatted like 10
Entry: 14874.0
